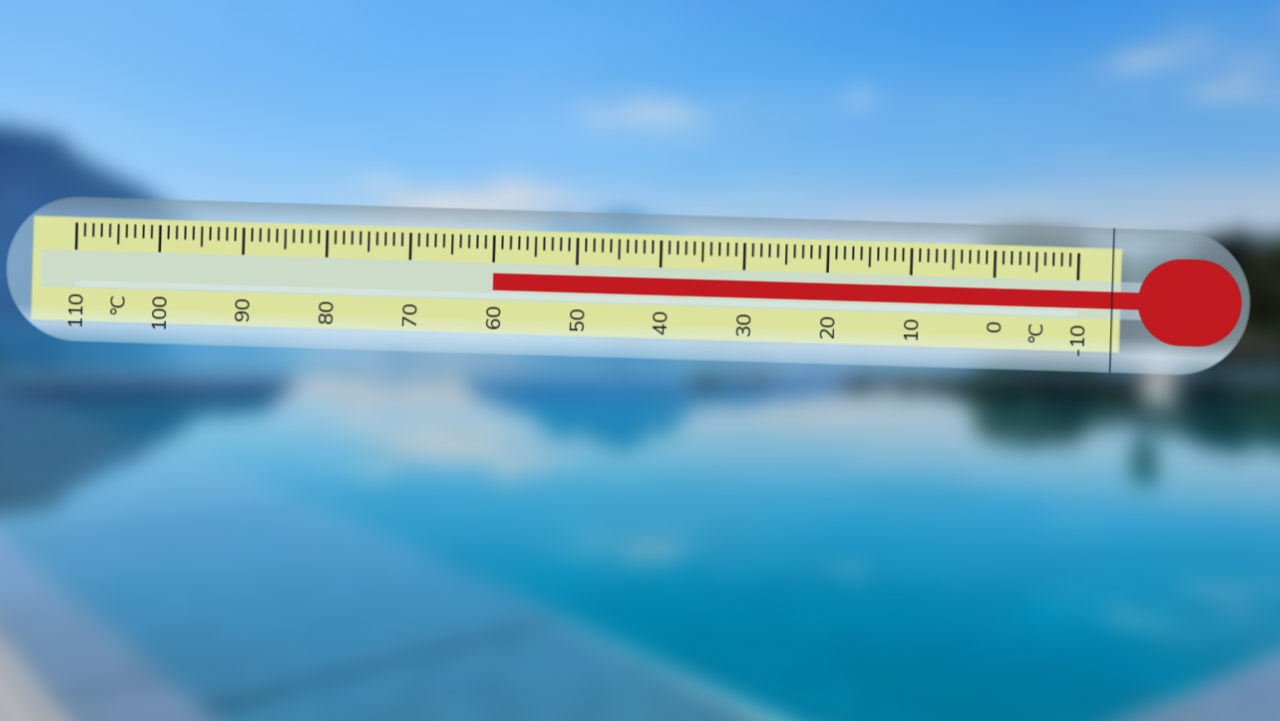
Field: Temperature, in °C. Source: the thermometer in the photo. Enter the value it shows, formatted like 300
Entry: 60
